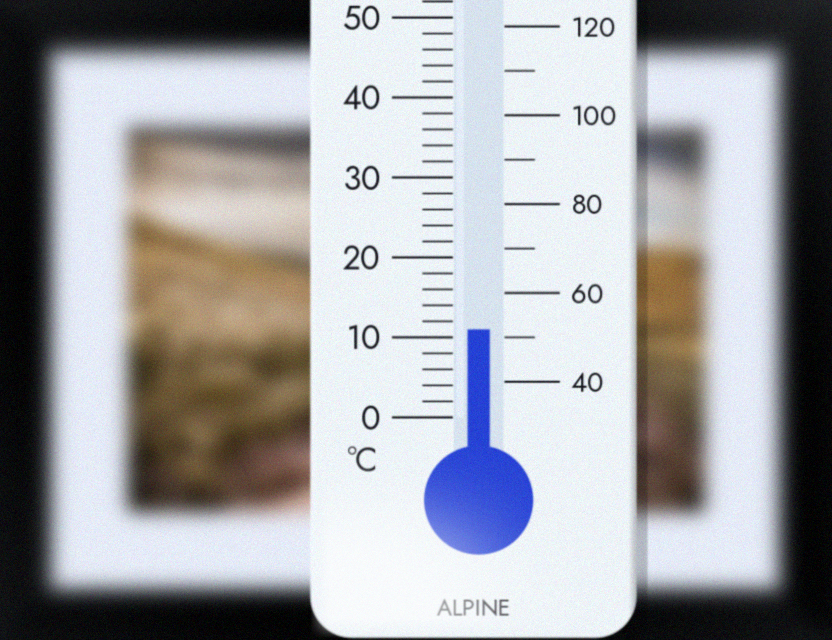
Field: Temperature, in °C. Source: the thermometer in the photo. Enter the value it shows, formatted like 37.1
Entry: 11
